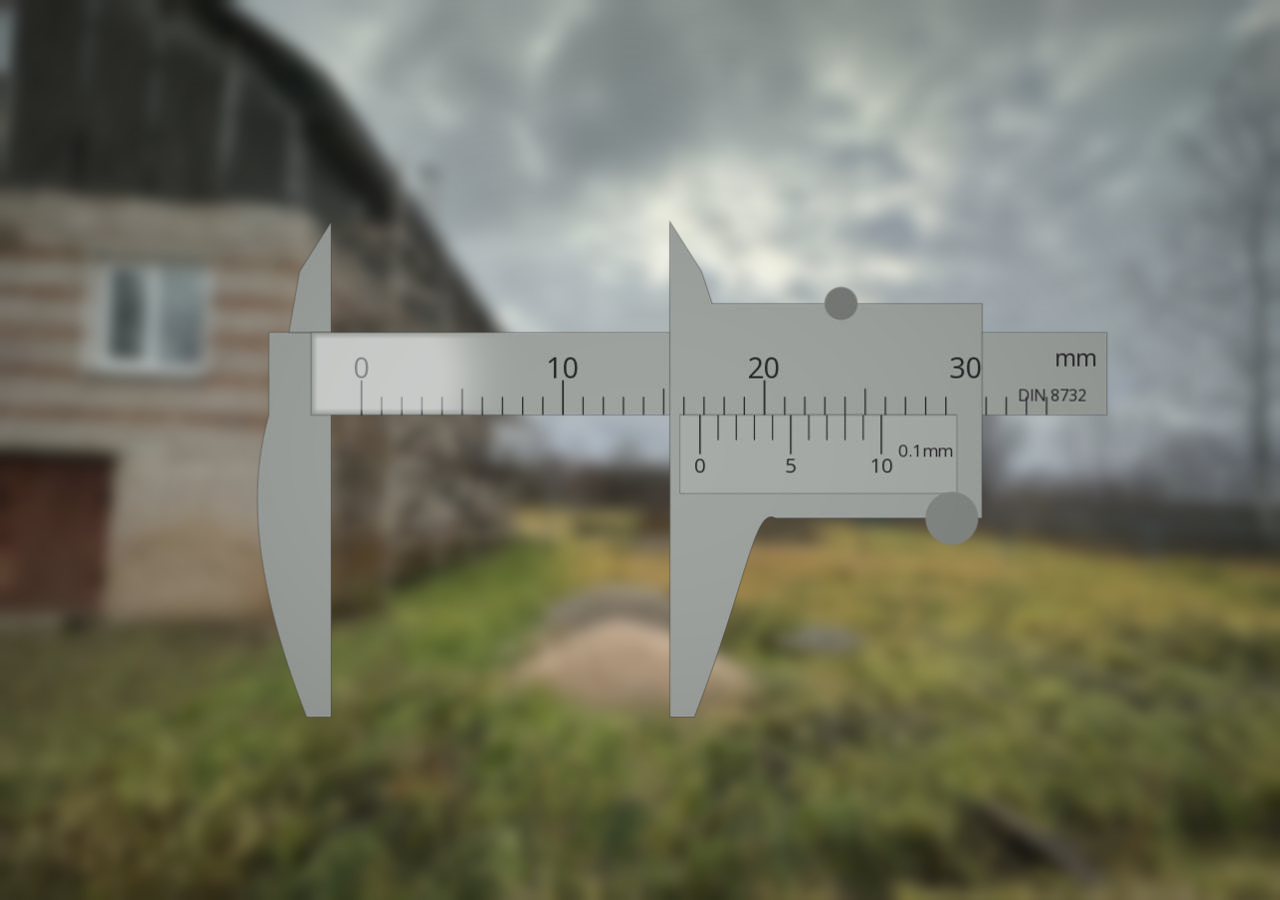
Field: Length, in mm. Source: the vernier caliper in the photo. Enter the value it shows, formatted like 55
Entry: 16.8
